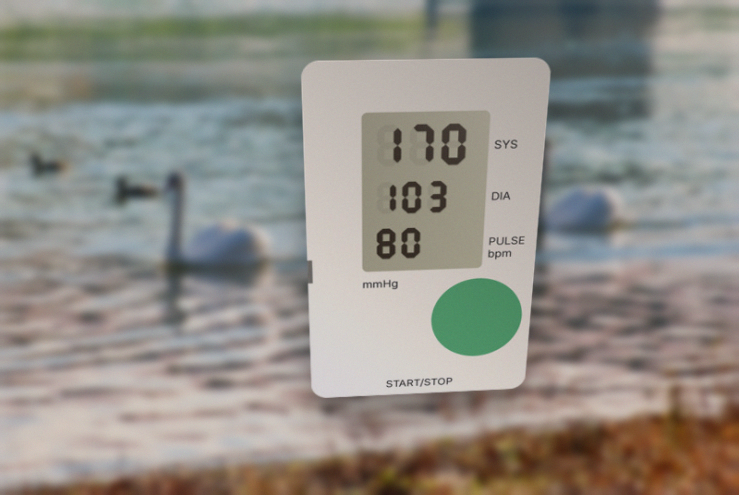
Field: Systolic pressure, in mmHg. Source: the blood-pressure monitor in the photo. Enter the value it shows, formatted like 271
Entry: 170
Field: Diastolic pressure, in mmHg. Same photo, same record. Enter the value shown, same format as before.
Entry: 103
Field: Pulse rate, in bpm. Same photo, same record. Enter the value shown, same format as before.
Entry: 80
